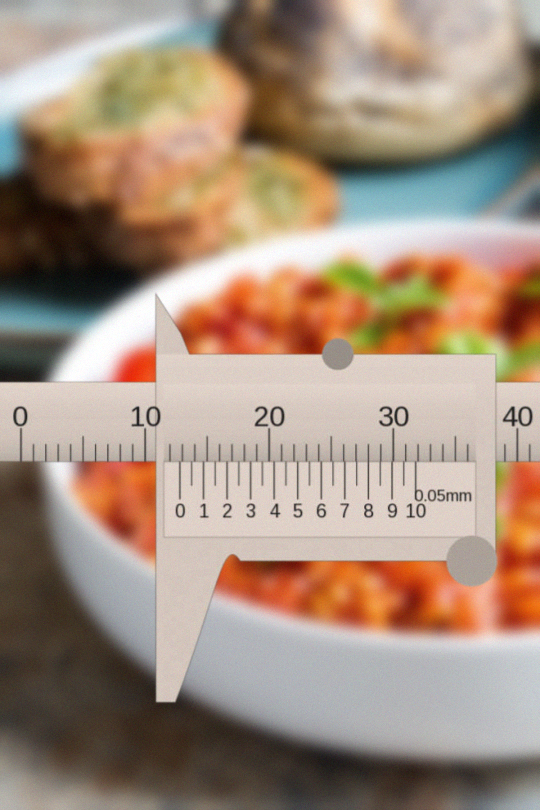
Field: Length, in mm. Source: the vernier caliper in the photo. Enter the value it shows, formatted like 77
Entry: 12.8
